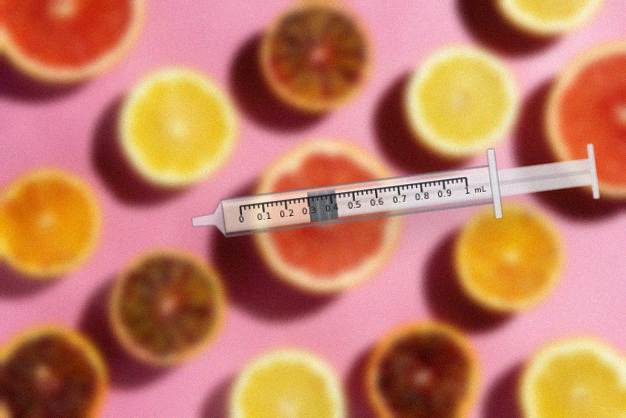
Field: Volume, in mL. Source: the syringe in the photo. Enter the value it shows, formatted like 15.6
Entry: 0.3
